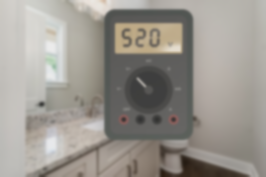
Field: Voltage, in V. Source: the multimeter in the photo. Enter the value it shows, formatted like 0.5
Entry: 520
